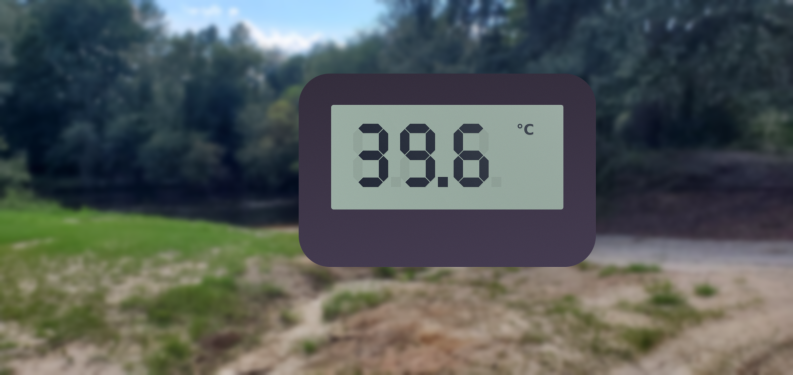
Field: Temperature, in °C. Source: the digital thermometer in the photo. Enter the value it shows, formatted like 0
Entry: 39.6
